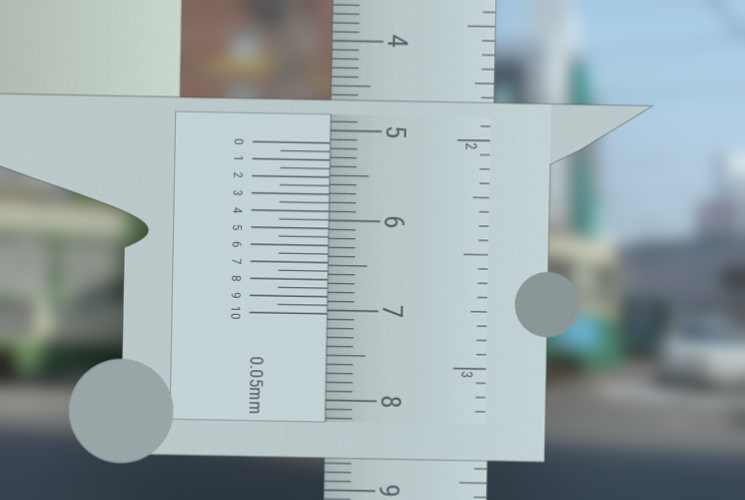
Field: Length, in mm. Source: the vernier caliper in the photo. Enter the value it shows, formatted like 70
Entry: 51.4
